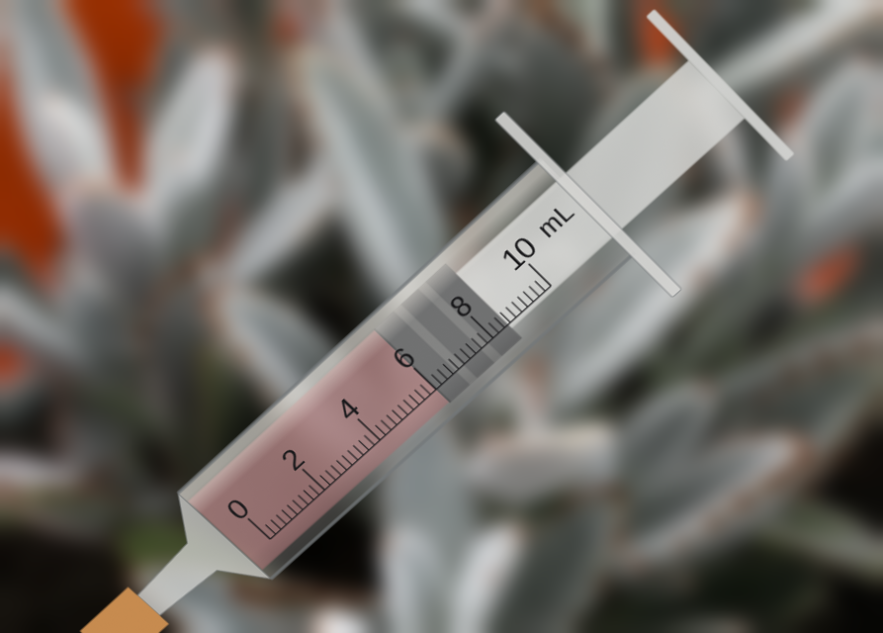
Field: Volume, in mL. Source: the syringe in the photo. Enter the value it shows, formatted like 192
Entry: 6
